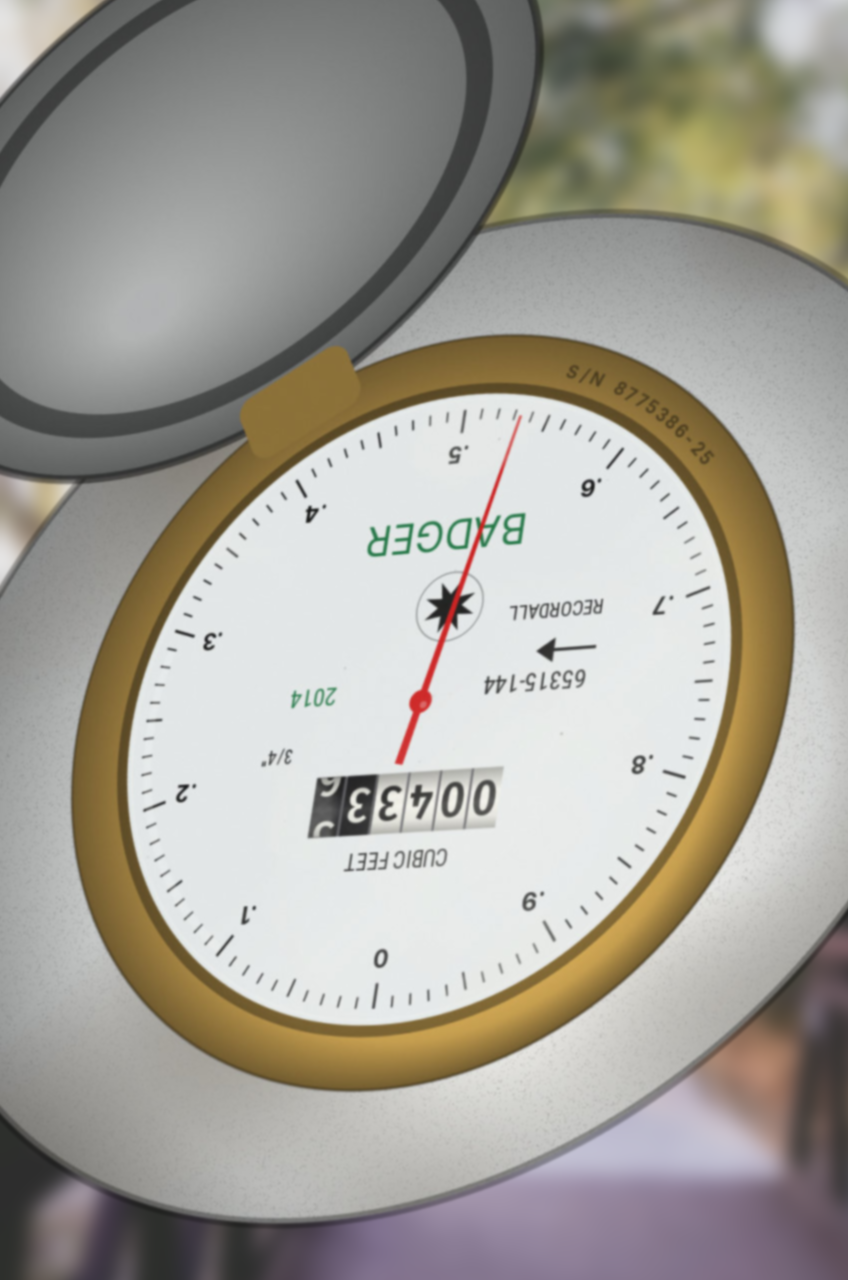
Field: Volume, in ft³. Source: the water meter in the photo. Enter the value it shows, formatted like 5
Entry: 4335.53
